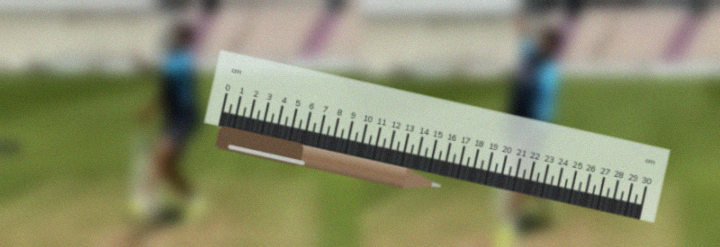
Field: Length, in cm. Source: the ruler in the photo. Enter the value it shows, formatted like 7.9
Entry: 16
